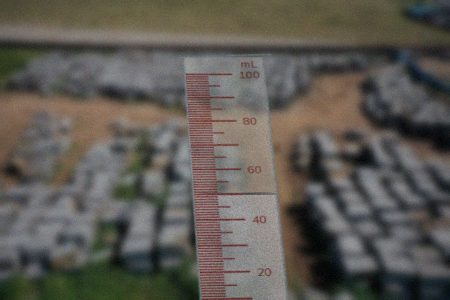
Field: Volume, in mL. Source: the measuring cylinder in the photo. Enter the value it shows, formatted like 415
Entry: 50
